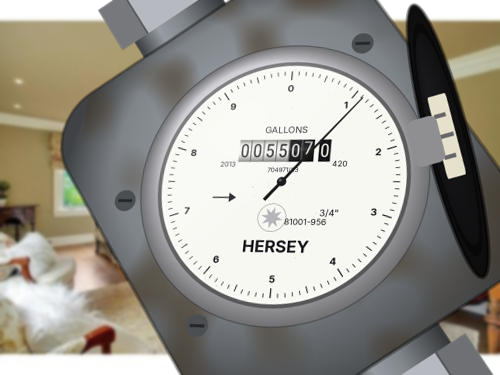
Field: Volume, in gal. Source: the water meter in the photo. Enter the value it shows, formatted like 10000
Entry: 55071.1
